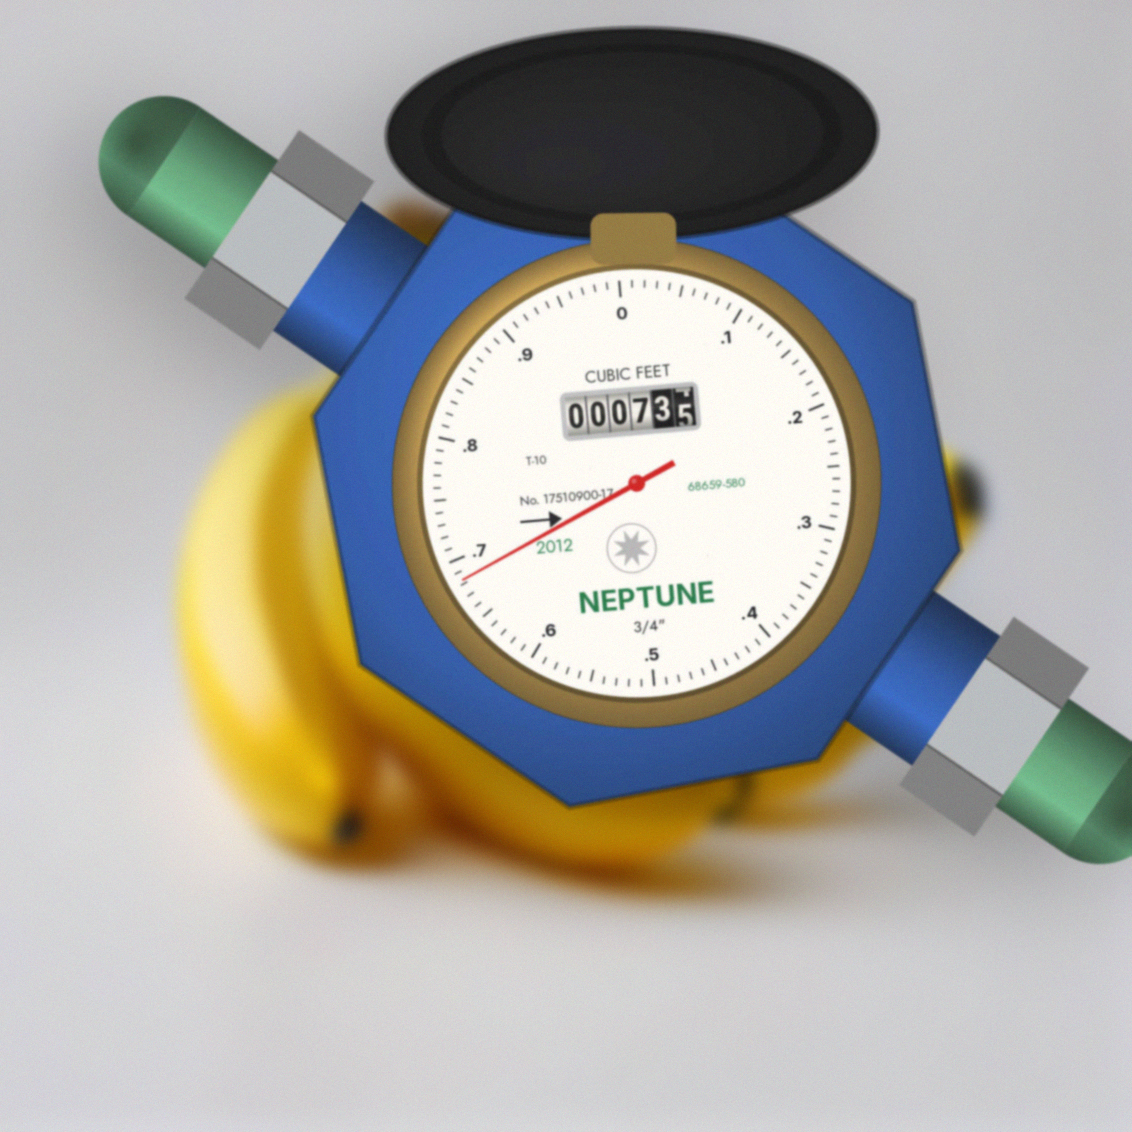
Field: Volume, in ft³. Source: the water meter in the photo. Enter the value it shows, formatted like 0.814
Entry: 734.68
